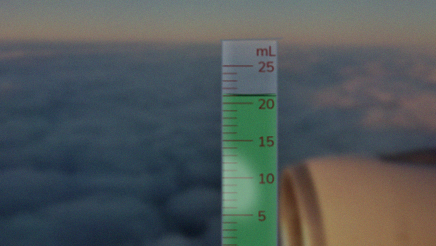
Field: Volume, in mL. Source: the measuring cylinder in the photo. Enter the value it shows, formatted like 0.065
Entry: 21
